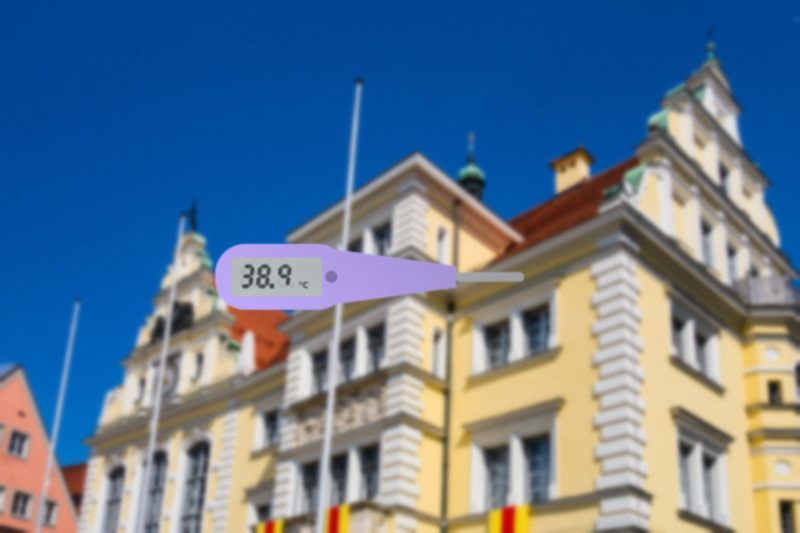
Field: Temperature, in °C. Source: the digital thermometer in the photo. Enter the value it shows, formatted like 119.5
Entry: 38.9
